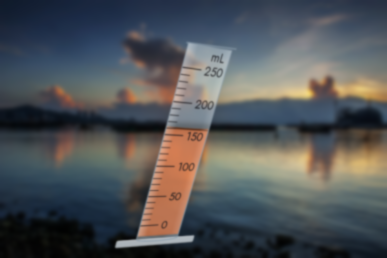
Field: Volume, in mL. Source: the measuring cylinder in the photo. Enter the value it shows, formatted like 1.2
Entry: 160
